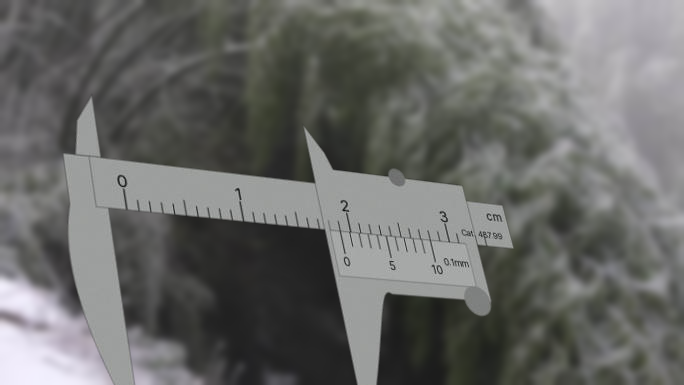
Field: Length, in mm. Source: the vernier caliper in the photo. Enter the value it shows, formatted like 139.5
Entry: 19.0
